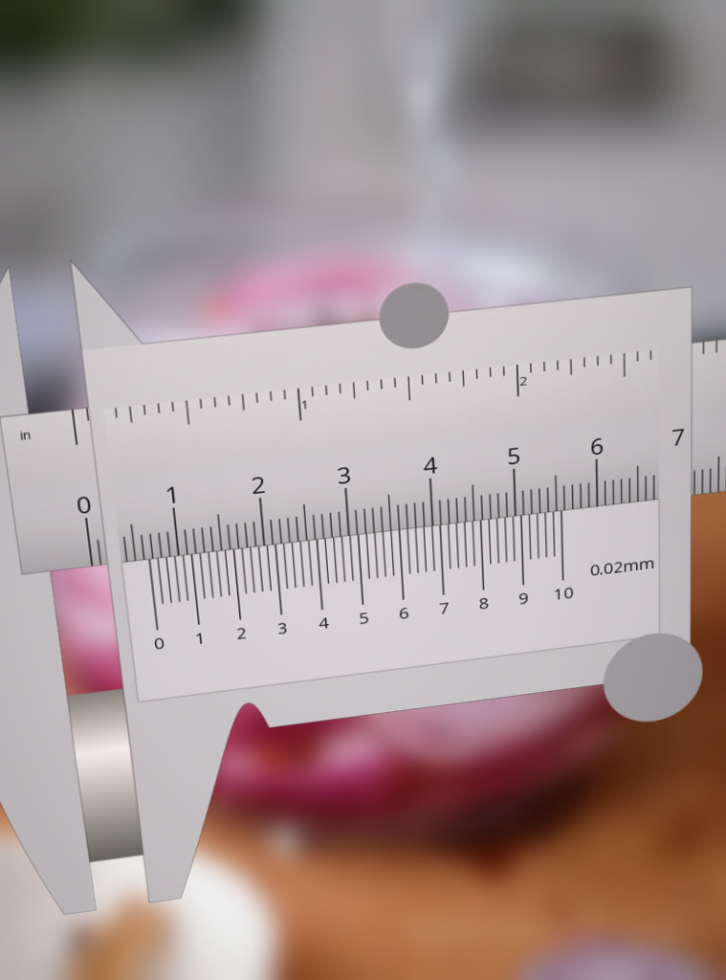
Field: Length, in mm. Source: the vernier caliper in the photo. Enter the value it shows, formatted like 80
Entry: 6.6
